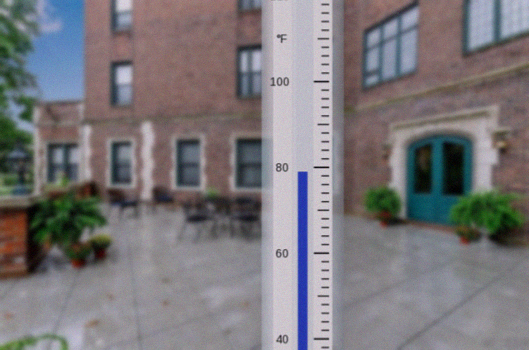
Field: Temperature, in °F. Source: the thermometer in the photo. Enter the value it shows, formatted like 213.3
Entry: 79
